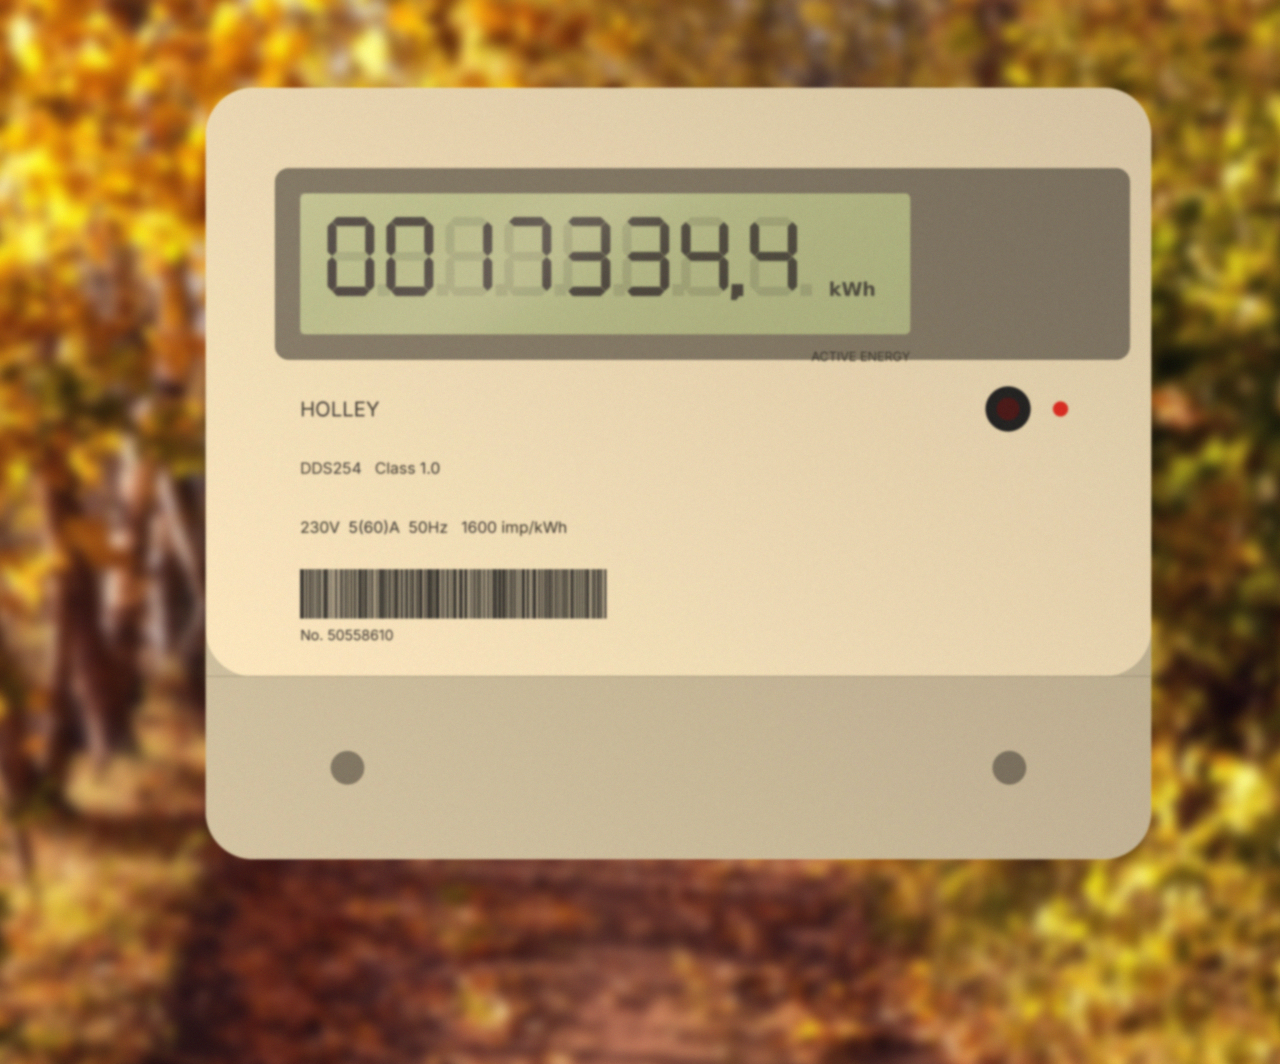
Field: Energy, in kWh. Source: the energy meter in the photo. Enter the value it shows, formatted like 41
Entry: 17334.4
